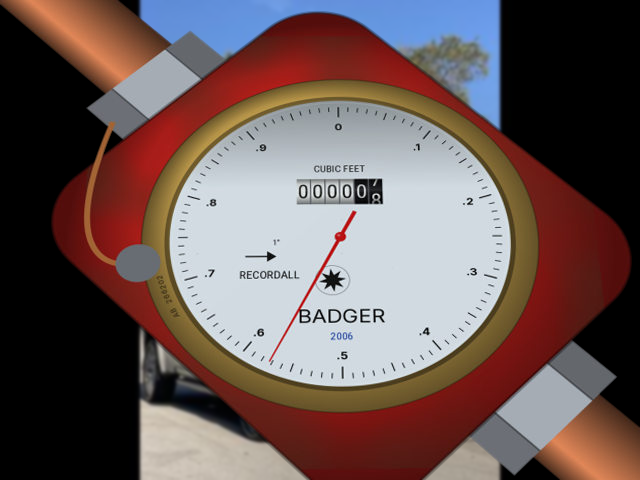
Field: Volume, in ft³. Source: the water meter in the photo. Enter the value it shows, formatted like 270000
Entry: 7.57
